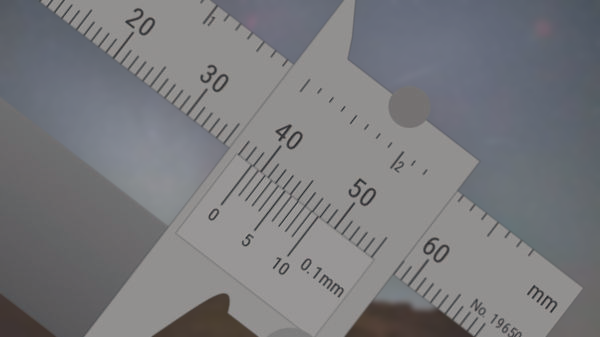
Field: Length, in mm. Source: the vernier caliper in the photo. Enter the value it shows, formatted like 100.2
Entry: 38.8
